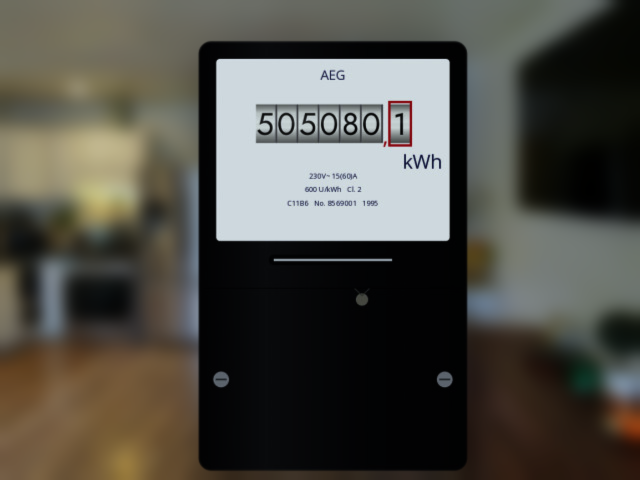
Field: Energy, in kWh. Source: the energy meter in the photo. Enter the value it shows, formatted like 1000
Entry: 505080.1
